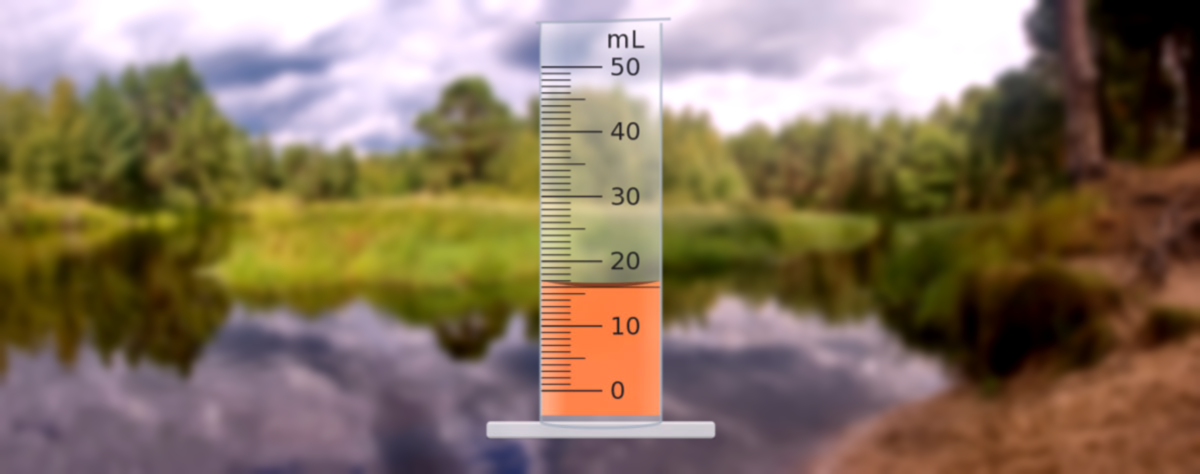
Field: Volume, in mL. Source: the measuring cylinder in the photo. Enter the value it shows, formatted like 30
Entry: 16
